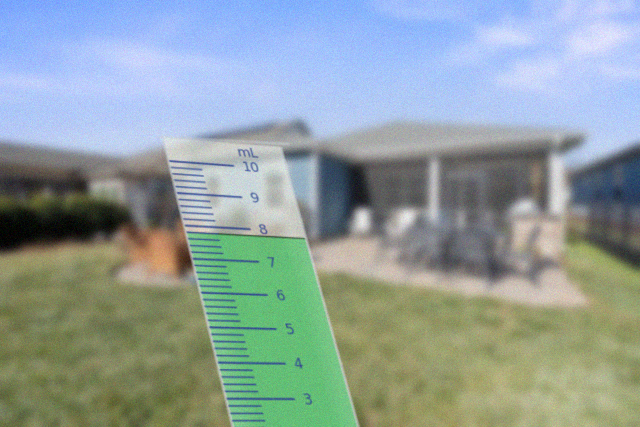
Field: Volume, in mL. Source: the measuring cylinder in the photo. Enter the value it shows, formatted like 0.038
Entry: 7.8
